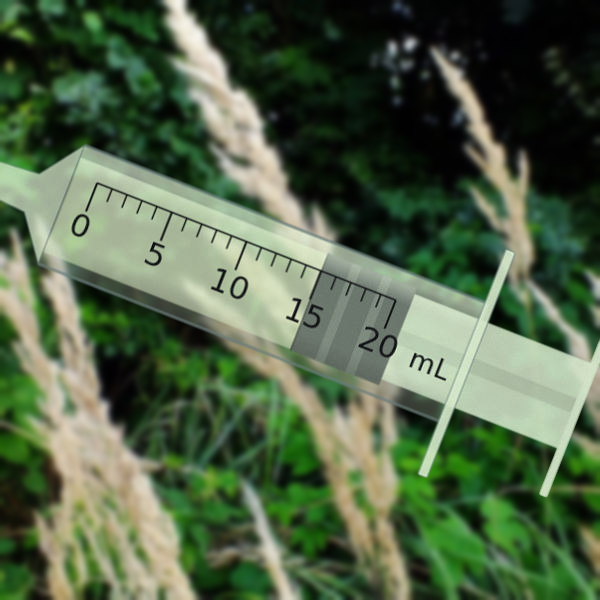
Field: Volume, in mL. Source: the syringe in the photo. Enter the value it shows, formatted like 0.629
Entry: 15
